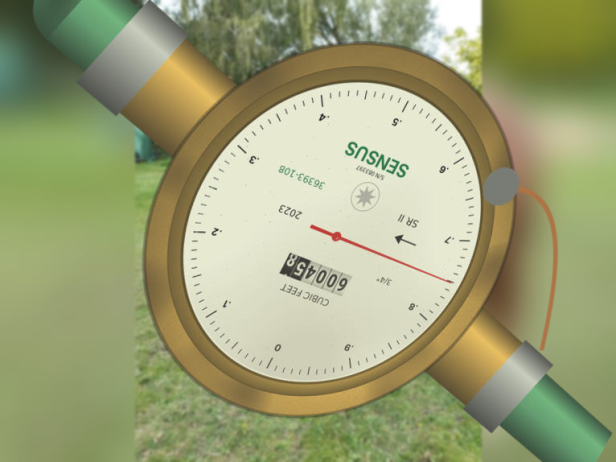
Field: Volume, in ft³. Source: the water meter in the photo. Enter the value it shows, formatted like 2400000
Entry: 600457.75
